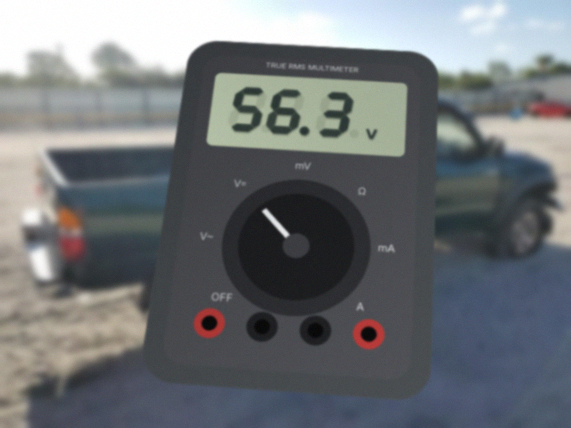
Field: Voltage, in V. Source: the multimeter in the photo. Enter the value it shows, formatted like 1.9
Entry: 56.3
